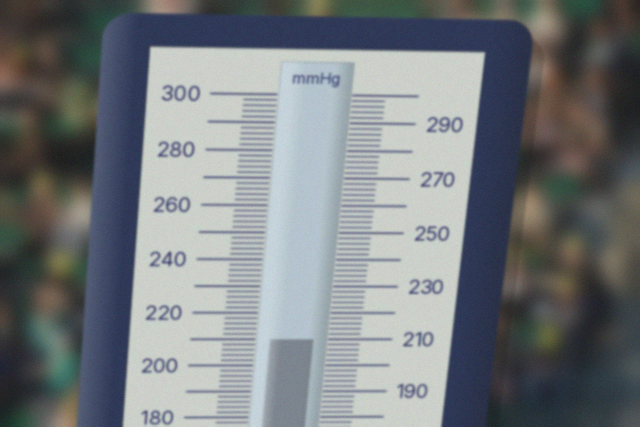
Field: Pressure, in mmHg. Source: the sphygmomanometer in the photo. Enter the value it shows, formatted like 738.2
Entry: 210
